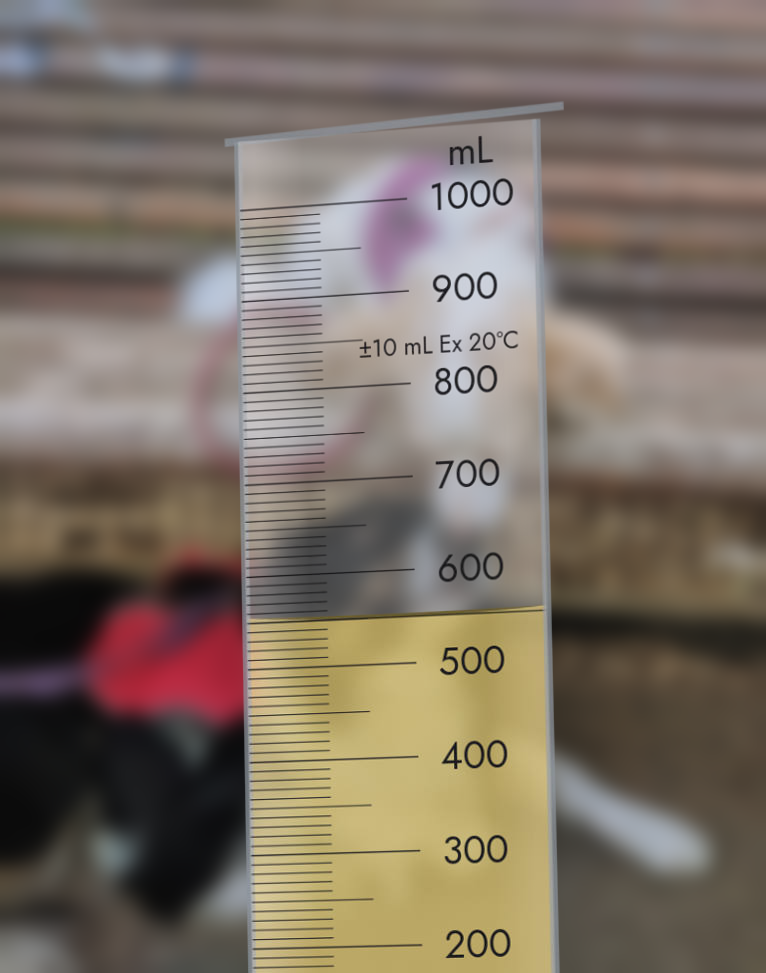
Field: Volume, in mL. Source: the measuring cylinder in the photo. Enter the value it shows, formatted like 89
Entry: 550
